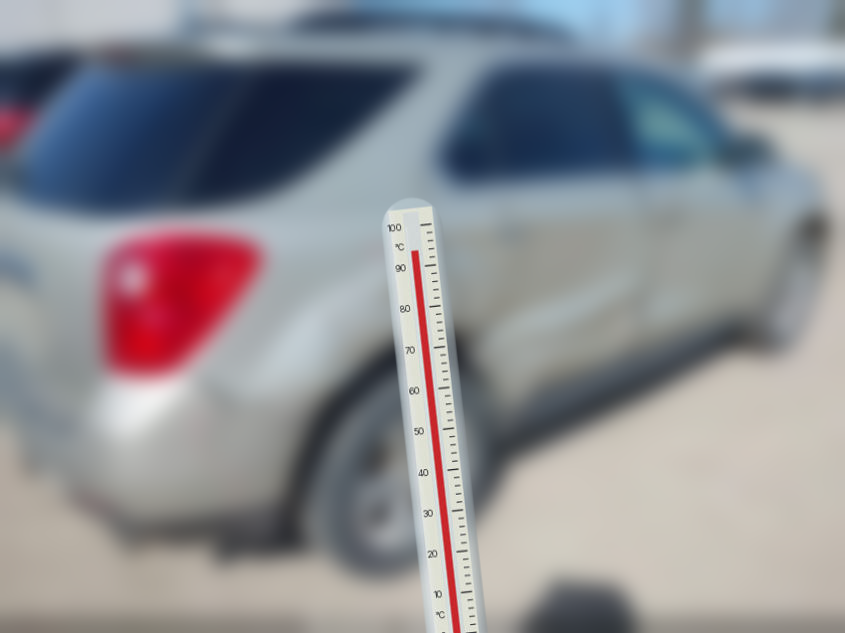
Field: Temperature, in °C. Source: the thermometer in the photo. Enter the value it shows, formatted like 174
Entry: 94
